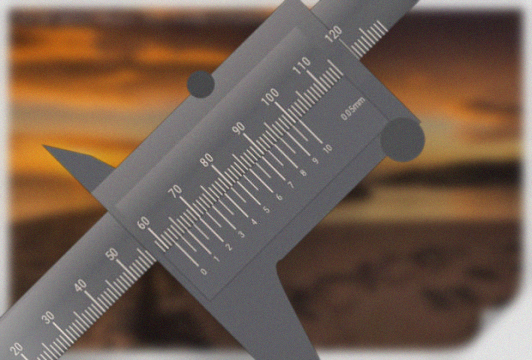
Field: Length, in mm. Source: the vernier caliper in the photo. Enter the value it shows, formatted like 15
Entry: 62.0
